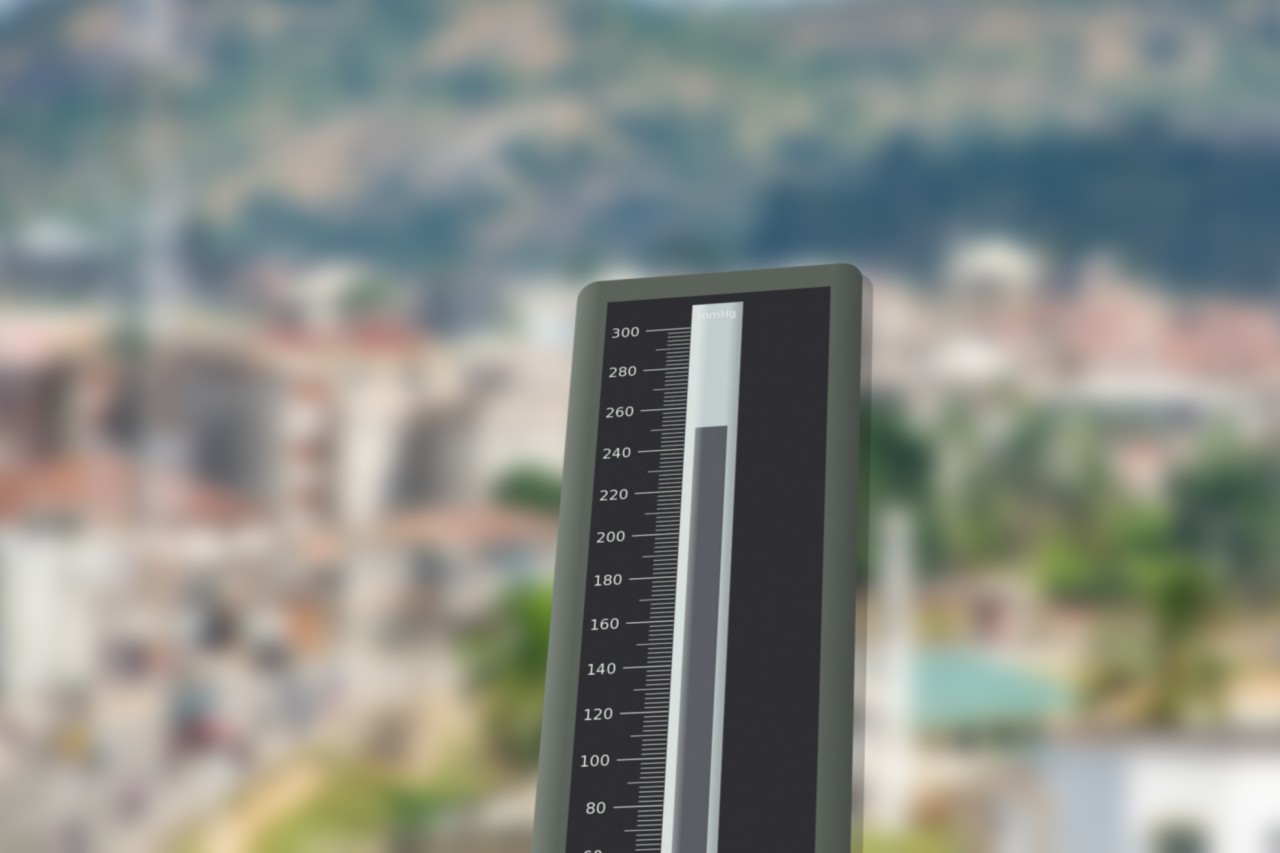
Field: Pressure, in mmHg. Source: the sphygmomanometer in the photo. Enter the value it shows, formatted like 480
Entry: 250
